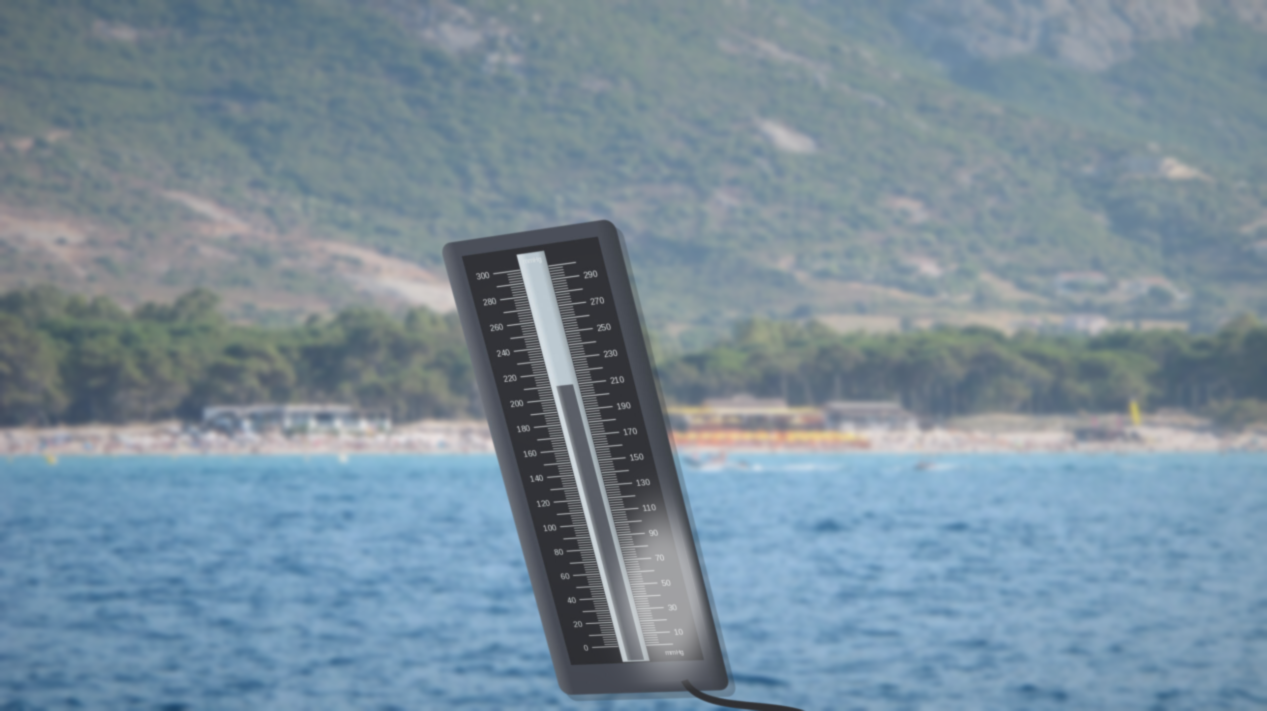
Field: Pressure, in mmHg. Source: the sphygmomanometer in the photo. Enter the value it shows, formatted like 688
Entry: 210
